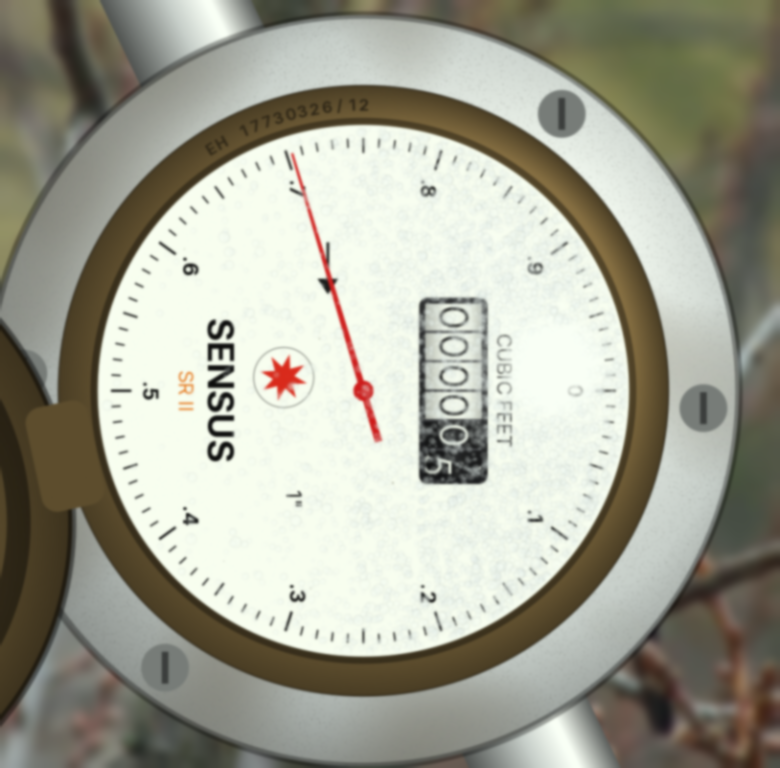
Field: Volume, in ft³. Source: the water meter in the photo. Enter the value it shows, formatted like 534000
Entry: 4.70
